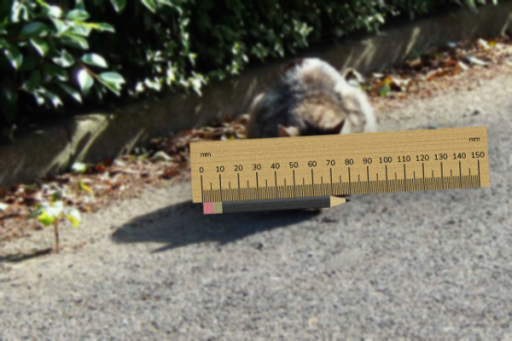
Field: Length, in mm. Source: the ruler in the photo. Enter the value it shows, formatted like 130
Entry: 80
